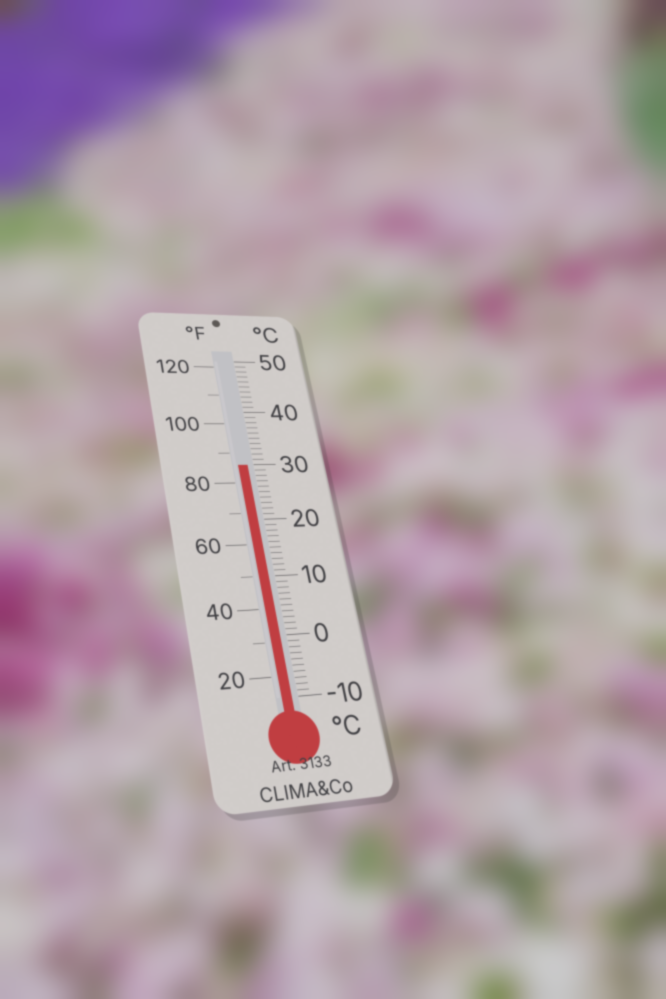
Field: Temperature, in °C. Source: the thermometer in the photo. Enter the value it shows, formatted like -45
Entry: 30
